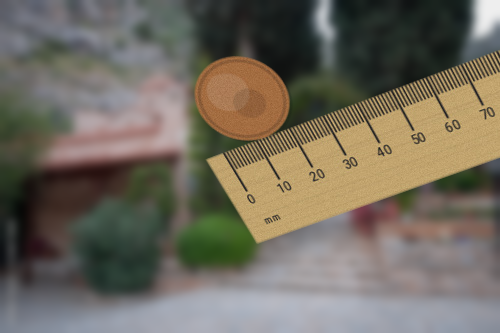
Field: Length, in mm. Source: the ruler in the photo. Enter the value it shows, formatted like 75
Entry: 25
